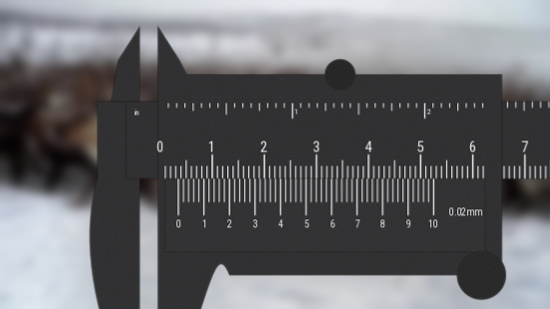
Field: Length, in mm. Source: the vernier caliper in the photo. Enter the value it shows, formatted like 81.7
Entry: 3.5
